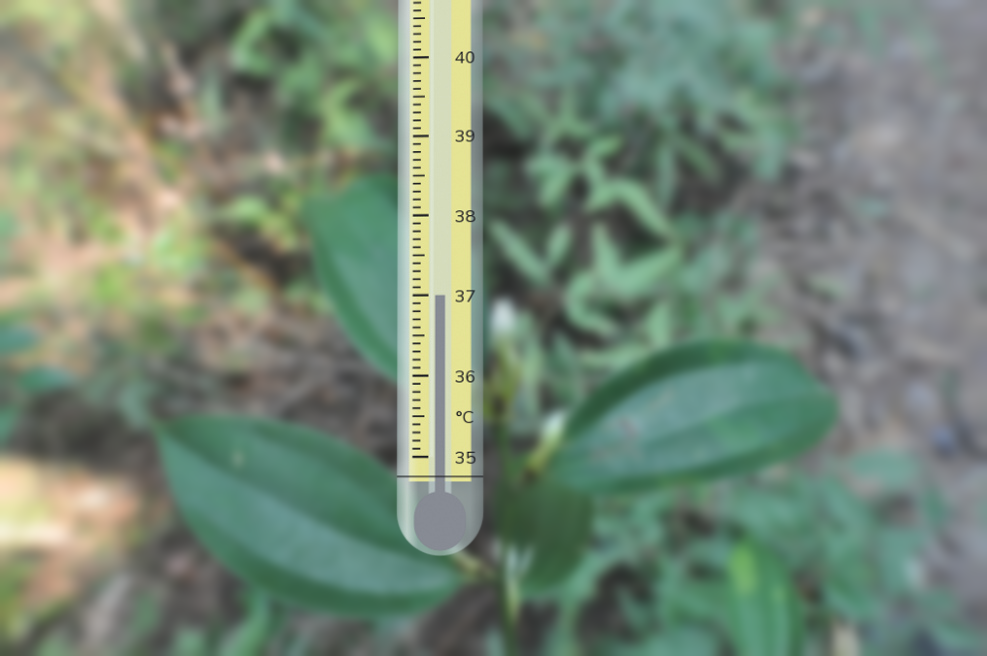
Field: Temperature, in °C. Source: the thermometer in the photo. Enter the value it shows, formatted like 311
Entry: 37
